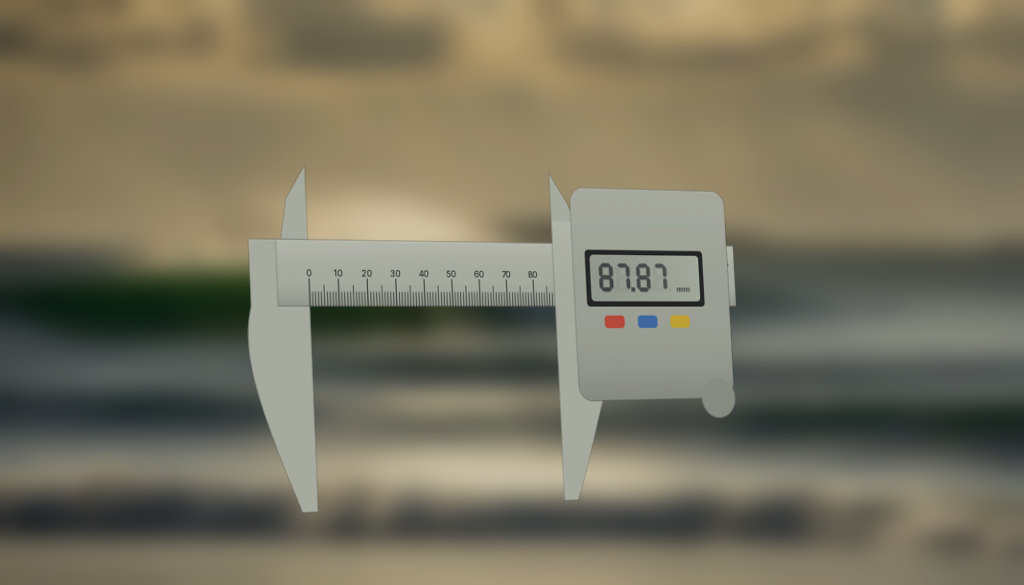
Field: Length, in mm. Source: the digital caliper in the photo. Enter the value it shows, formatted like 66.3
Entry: 87.87
